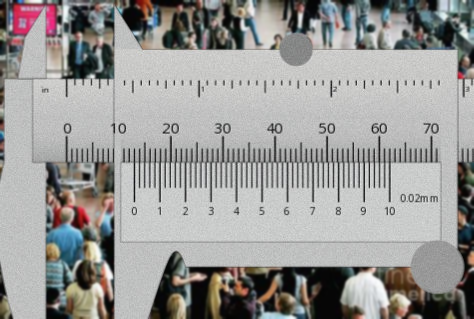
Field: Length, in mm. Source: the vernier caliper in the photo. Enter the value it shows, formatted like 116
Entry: 13.0
